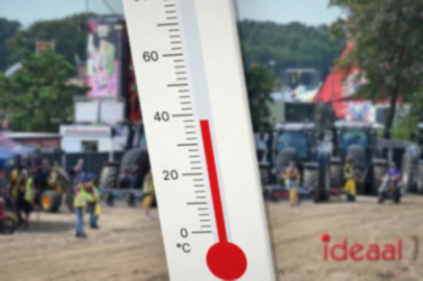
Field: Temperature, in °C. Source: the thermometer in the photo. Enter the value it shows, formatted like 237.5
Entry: 38
